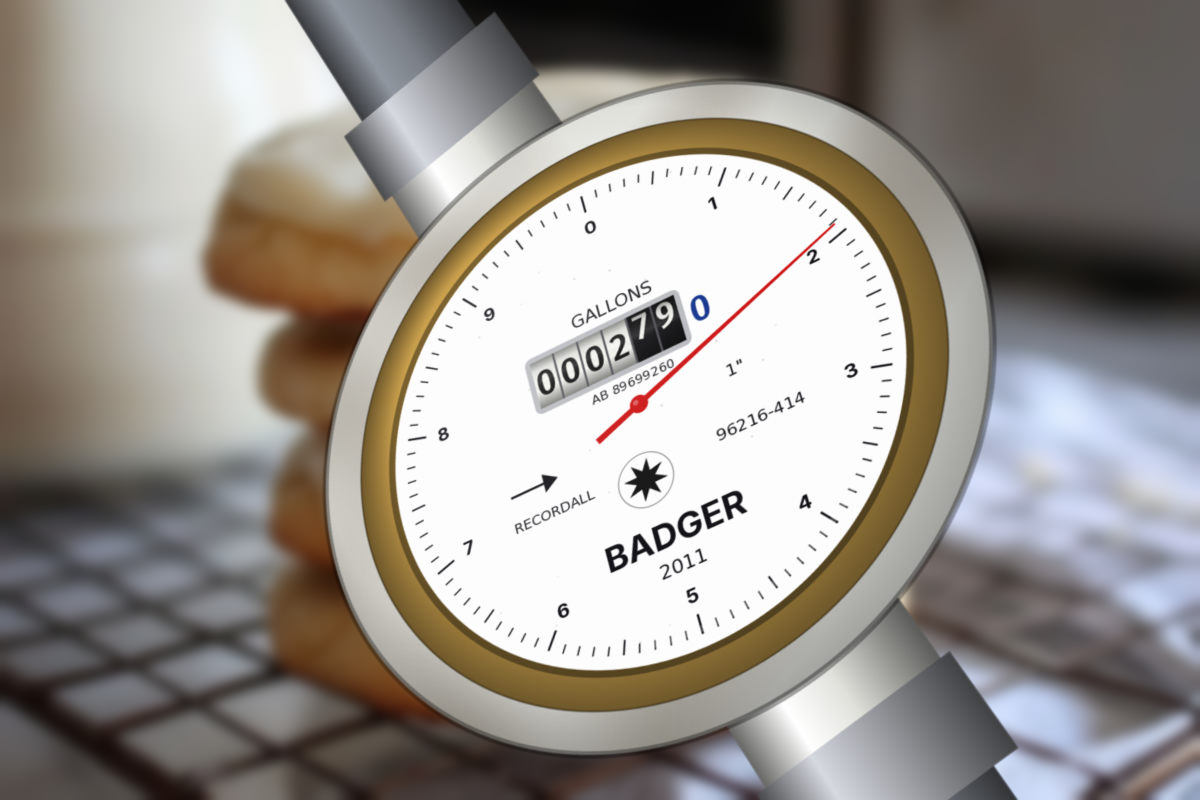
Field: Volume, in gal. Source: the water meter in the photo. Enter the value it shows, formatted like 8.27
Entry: 2791.9
